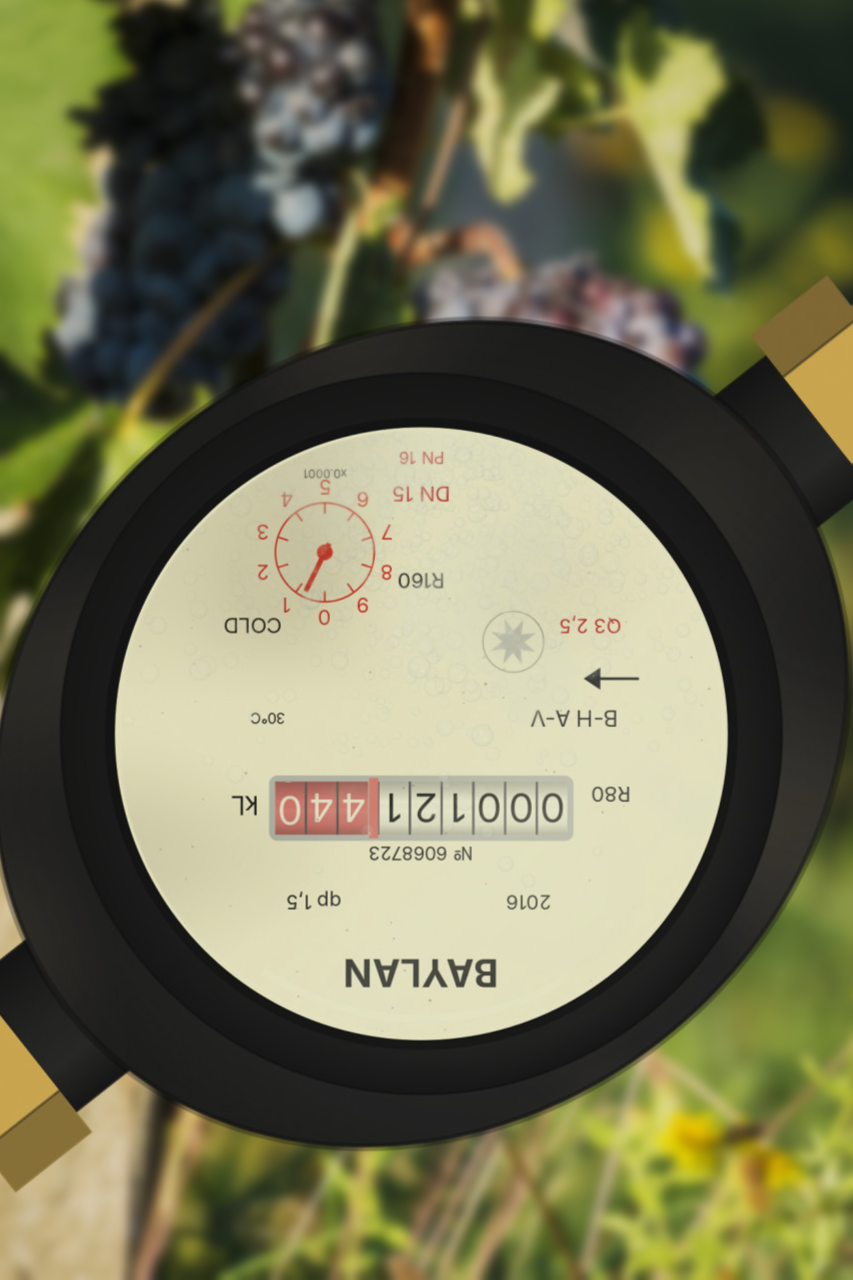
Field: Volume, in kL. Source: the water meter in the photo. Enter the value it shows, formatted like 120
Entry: 121.4400
